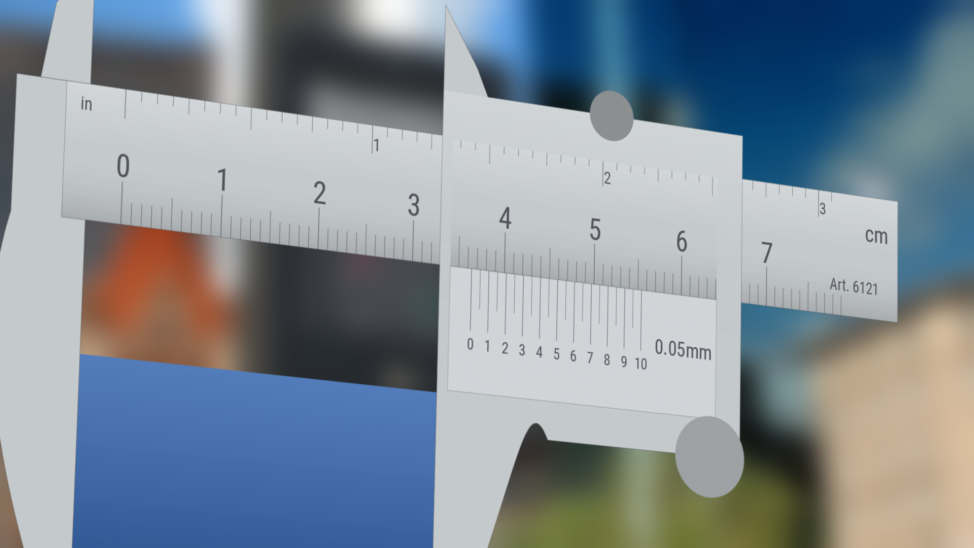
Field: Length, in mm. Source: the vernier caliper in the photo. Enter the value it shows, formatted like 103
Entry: 36.4
